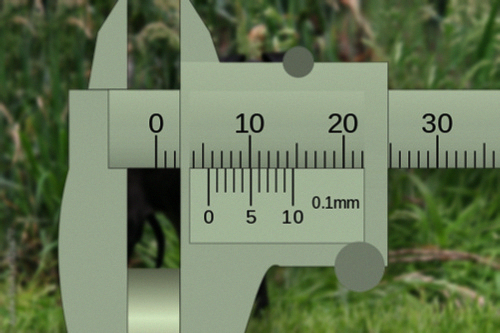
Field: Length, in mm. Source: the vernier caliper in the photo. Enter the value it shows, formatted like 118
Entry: 5.6
